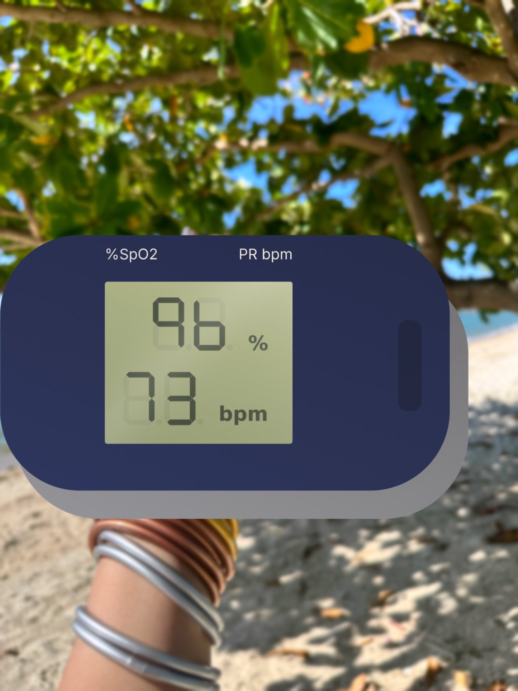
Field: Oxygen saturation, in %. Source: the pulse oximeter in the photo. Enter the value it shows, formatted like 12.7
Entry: 96
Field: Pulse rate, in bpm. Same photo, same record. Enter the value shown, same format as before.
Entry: 73
